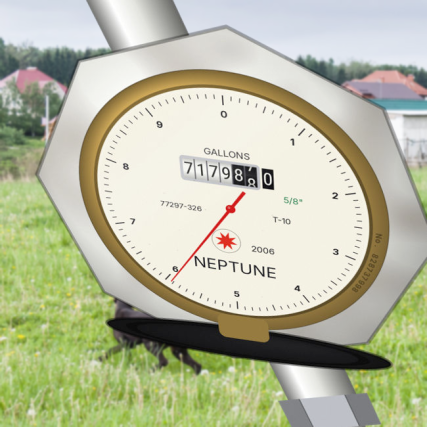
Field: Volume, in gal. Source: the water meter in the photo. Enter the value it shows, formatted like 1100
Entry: 7179875.9
